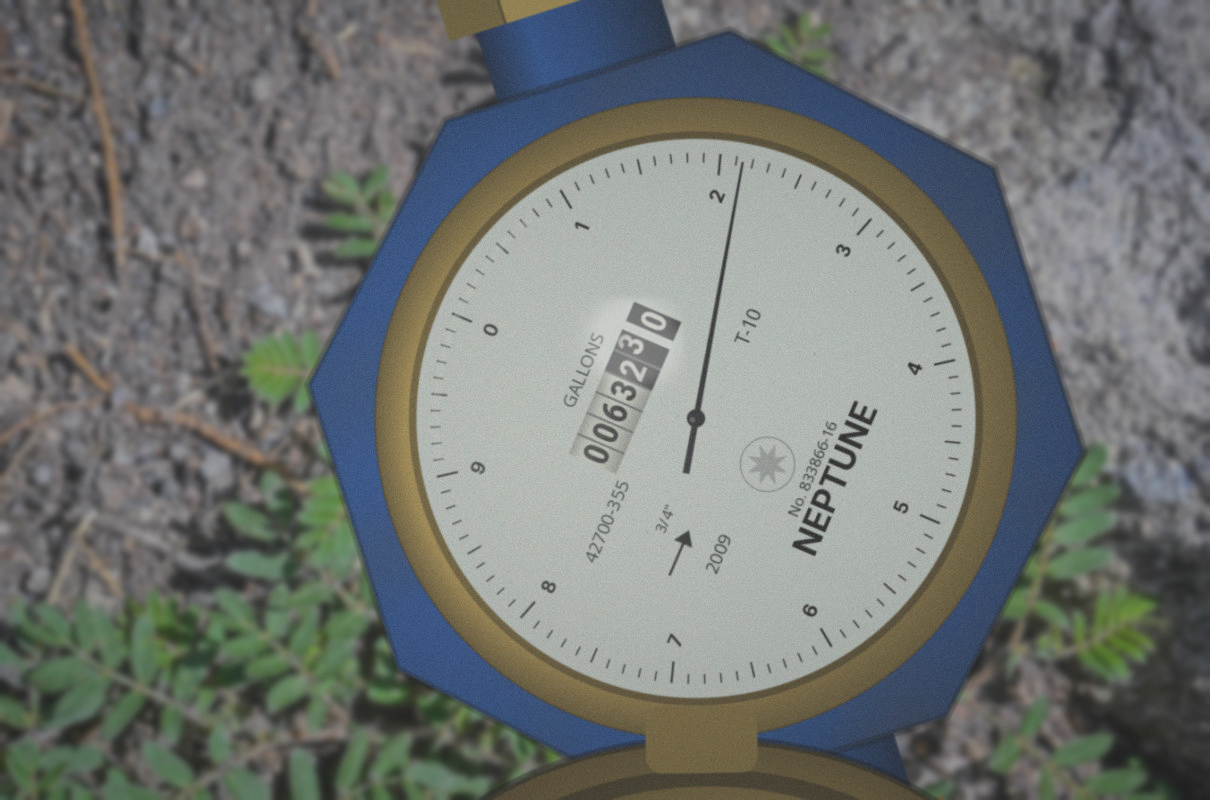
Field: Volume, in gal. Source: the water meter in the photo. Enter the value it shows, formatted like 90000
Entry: 63232.1
